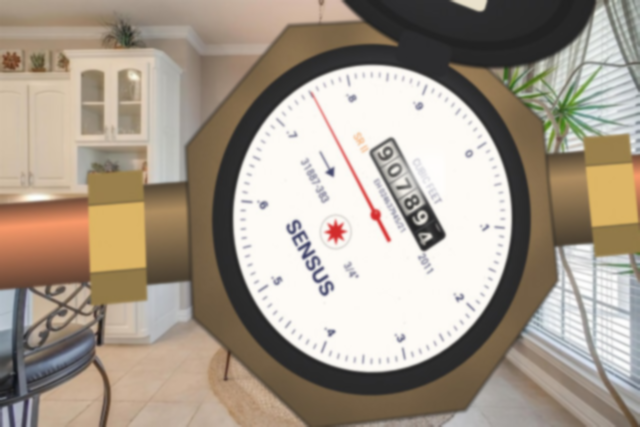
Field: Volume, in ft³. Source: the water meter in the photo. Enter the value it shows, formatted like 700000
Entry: 907893.75
